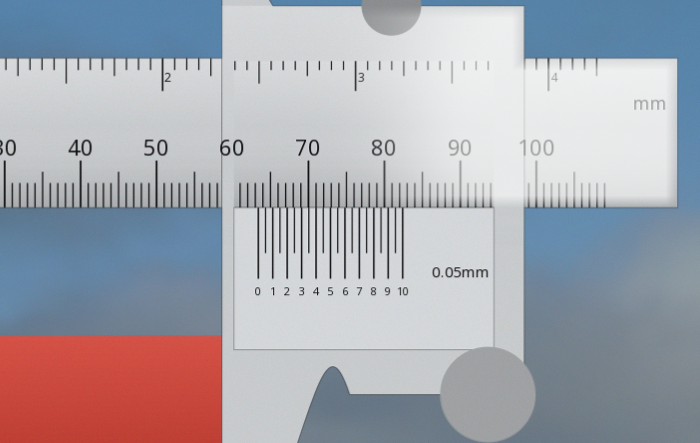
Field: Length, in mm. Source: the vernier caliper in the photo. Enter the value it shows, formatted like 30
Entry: 63.4
